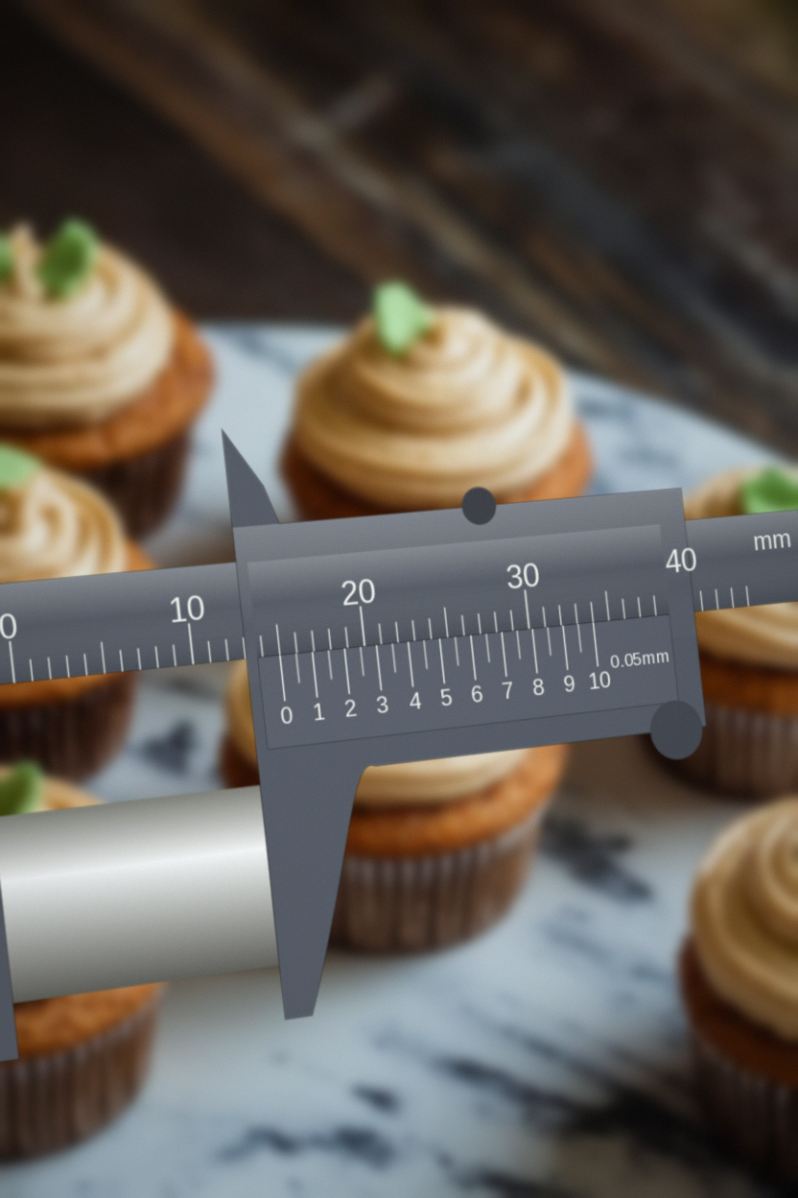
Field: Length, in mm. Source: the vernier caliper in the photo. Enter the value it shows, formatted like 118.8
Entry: 15.0
